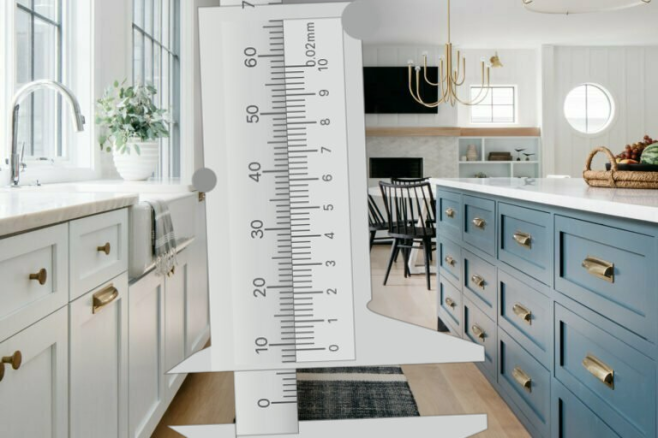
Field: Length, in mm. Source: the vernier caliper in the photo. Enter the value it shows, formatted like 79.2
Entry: 9.0
